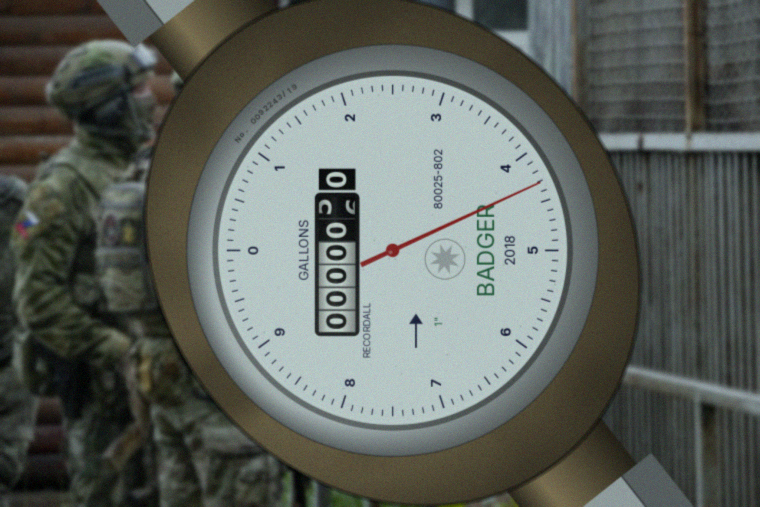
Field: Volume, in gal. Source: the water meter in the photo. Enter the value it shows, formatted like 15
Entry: 54.3
